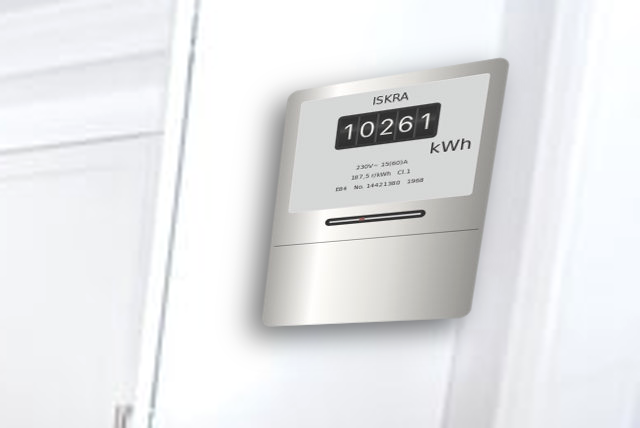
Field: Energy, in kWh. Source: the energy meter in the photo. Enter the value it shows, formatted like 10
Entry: 10261
